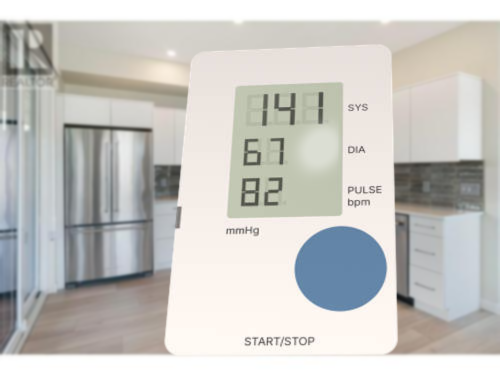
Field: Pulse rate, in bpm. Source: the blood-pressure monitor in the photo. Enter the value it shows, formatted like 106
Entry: 82
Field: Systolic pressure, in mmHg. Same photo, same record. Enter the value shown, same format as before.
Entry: 141
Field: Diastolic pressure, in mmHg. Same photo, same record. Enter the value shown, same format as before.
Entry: 67
